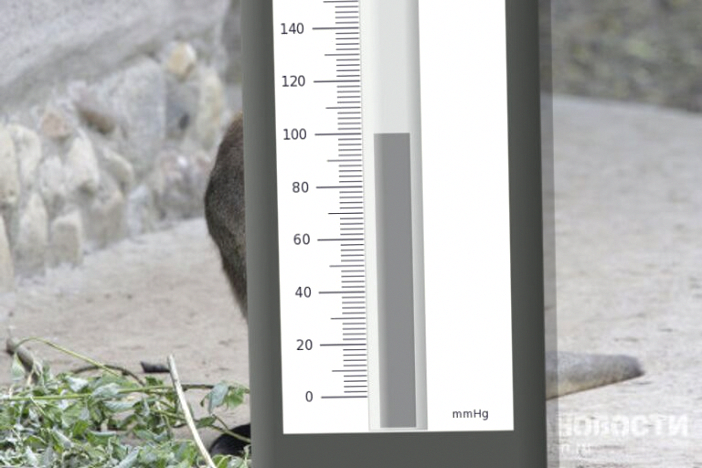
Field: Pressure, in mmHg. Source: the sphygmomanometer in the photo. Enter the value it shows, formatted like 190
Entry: 100
